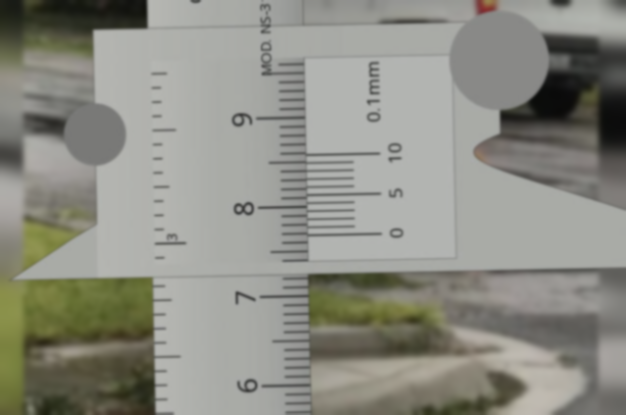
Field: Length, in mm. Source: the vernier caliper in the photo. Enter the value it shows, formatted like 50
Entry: 76.8
